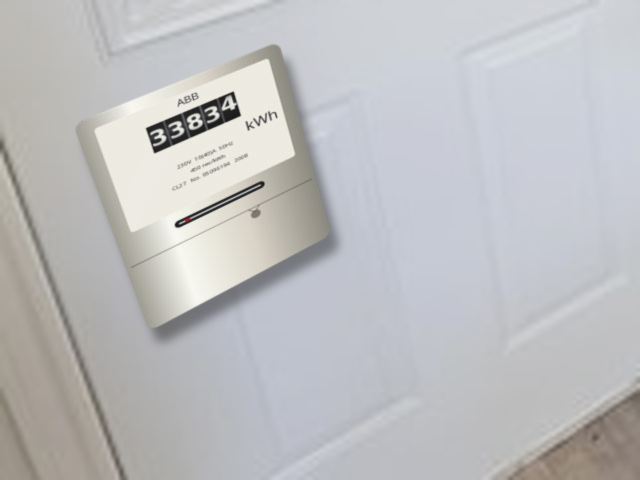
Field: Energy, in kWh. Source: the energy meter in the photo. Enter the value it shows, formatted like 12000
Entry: 33834
